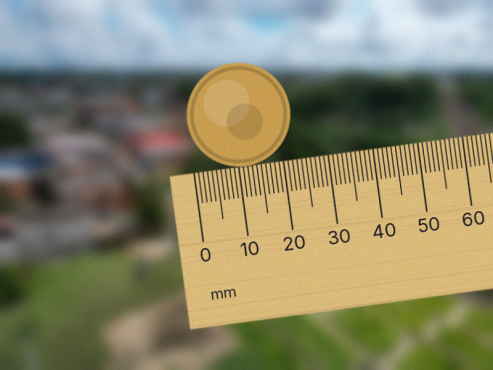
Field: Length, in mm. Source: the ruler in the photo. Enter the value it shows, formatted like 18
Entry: 23
